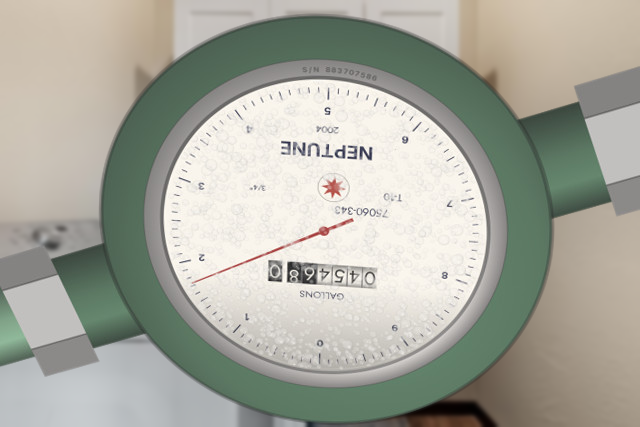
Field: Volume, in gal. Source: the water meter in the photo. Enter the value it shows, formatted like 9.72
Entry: 454681.7
